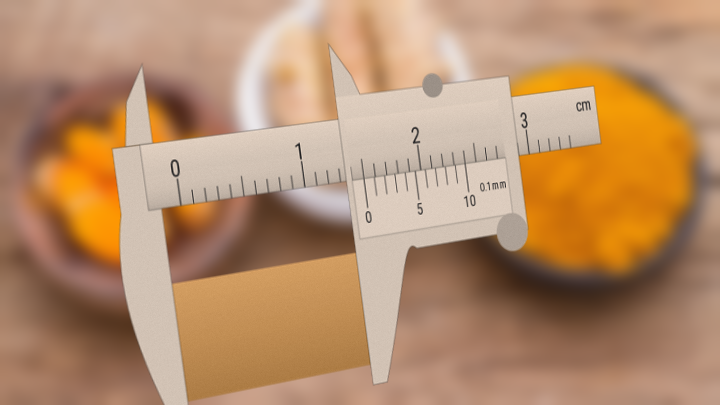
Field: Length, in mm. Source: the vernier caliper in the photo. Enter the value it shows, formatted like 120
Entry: 15.0
